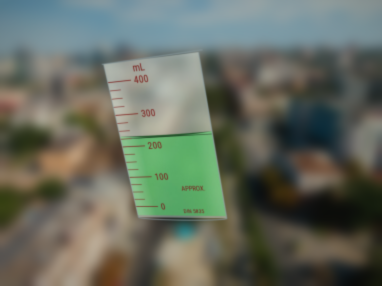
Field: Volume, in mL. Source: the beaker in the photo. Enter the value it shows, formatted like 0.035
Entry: 225
